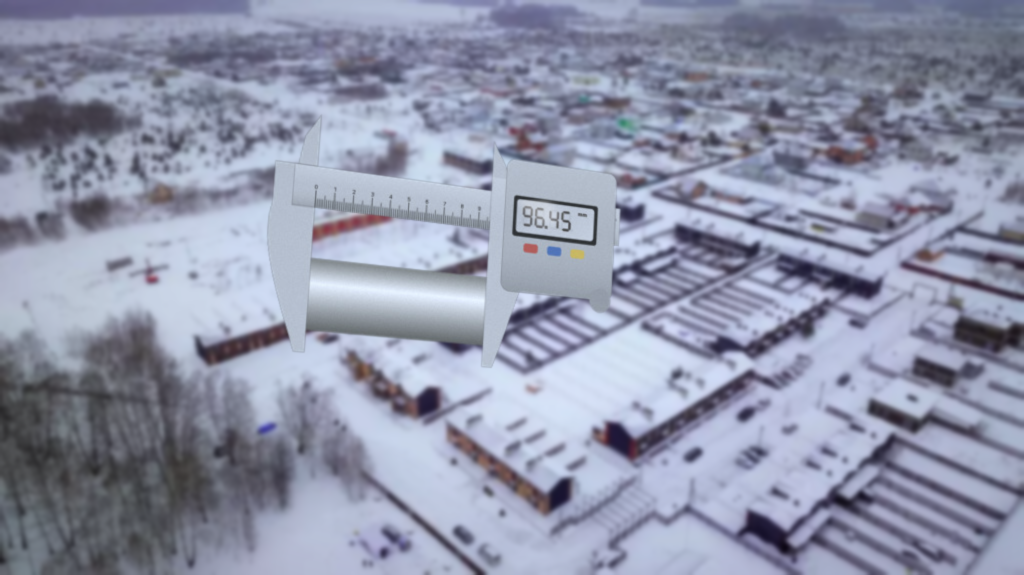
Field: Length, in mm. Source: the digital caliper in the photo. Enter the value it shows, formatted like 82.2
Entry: 96.45
